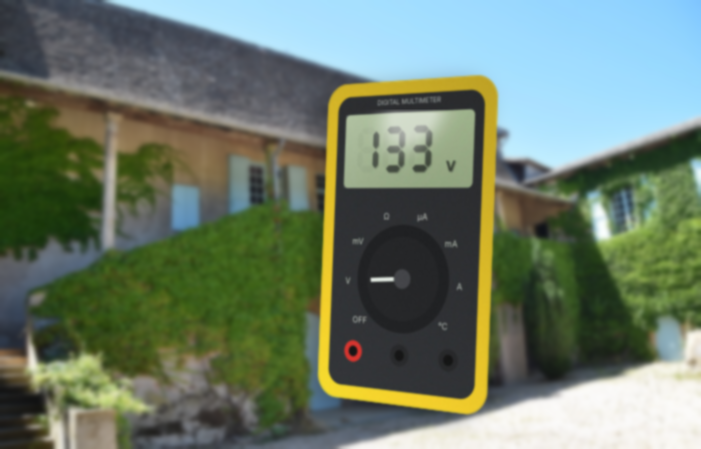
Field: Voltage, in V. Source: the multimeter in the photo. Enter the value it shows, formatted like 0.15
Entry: 133
